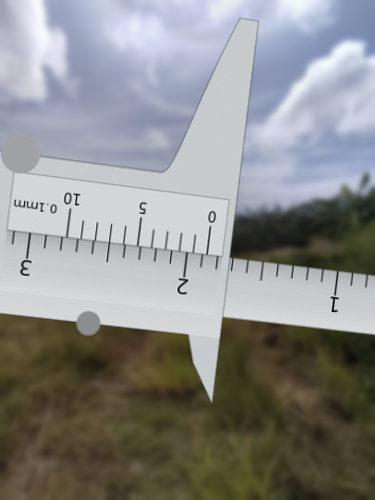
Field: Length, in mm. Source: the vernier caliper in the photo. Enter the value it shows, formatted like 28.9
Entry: 18.7
